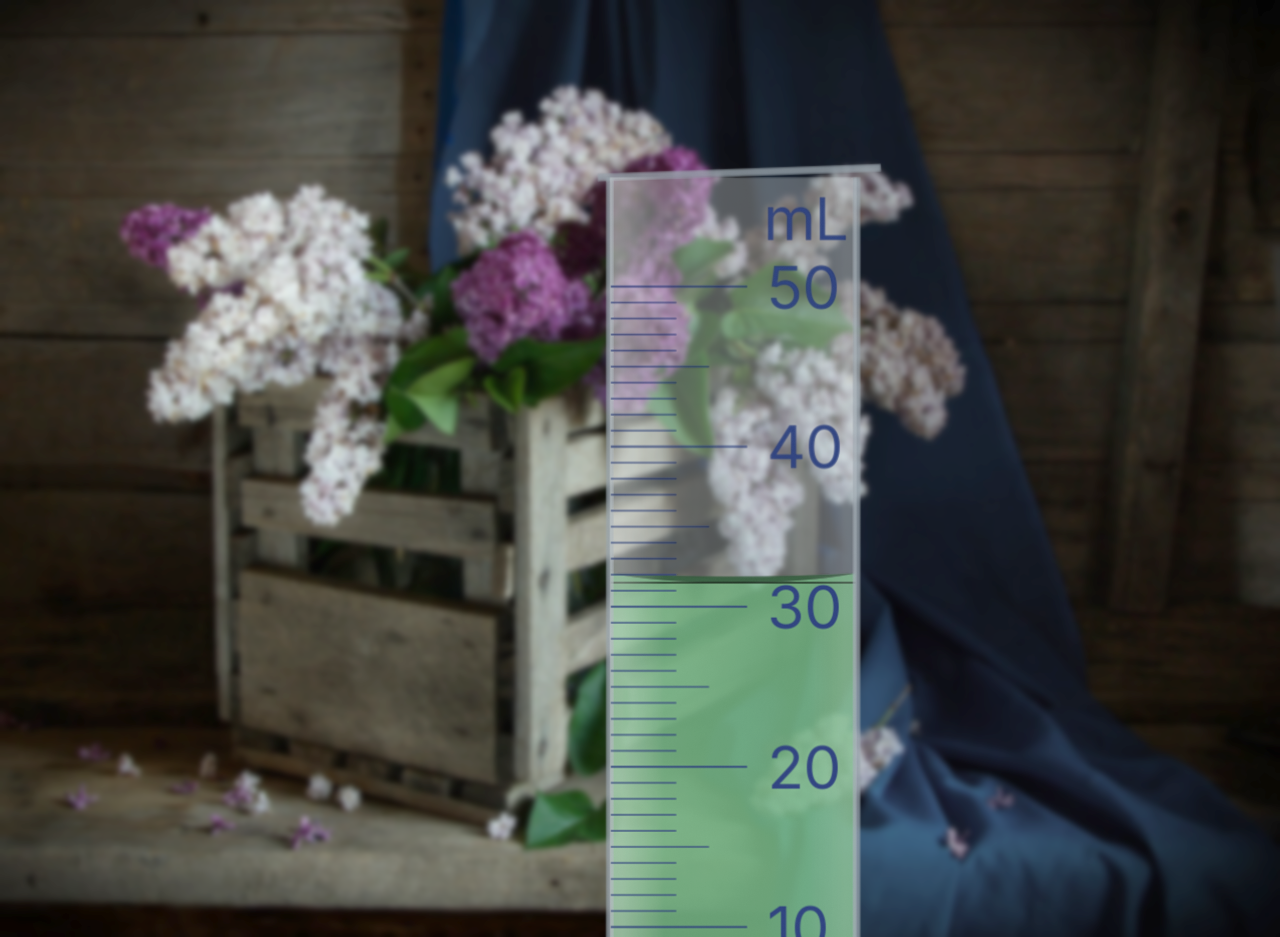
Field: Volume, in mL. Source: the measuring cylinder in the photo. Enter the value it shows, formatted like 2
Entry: 31.5
